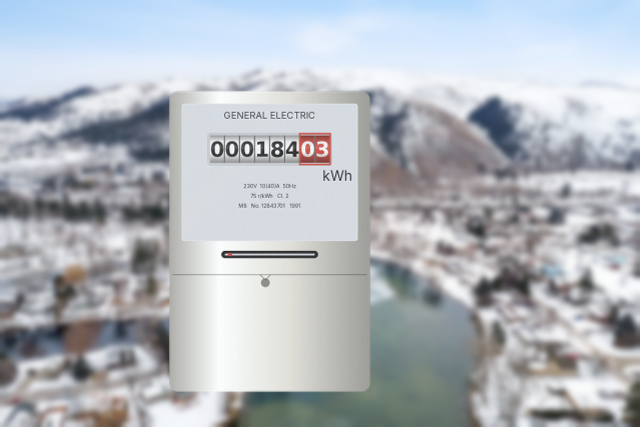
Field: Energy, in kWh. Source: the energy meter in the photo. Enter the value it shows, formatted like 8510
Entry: 184.03
